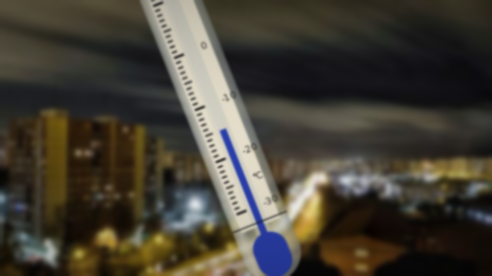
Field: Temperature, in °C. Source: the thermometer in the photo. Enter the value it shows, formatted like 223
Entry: -15
